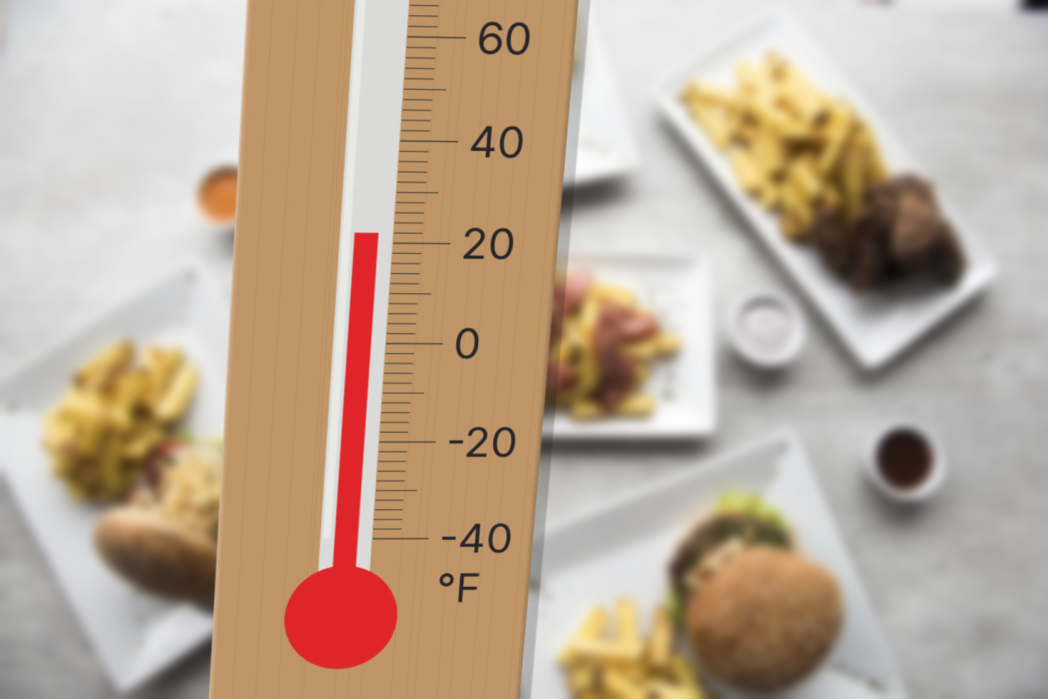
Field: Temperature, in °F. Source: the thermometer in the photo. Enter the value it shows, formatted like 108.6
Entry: 22
